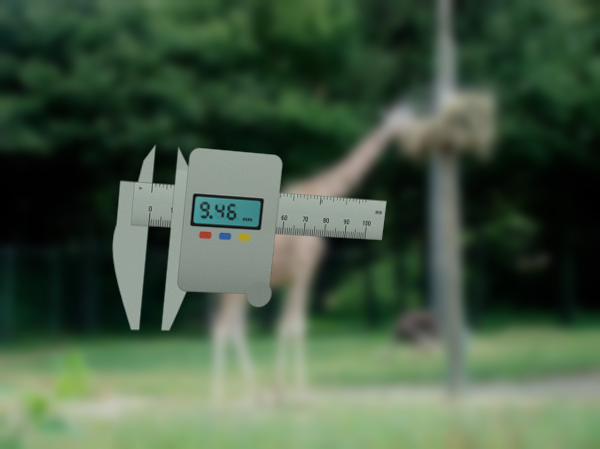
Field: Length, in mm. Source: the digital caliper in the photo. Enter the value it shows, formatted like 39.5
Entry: 9.46
